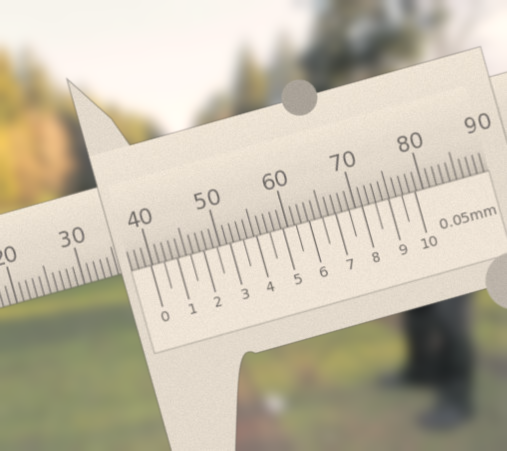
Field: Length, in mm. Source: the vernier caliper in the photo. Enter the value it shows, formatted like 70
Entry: 39.8
